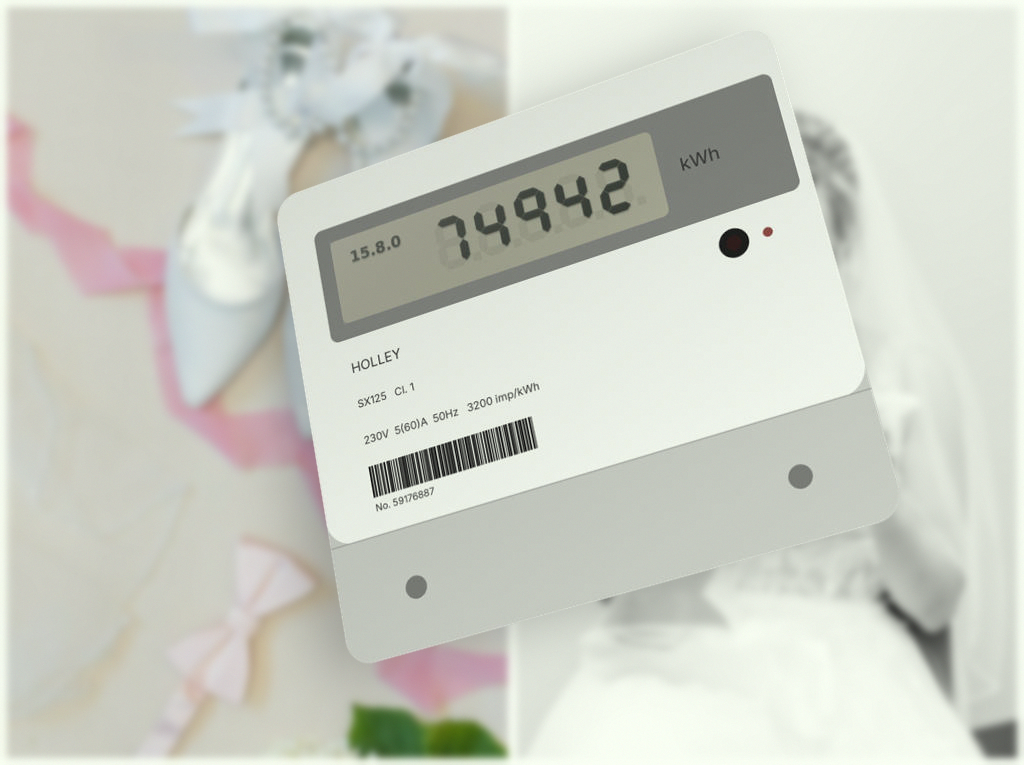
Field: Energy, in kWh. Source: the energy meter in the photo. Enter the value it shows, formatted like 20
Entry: 74942
